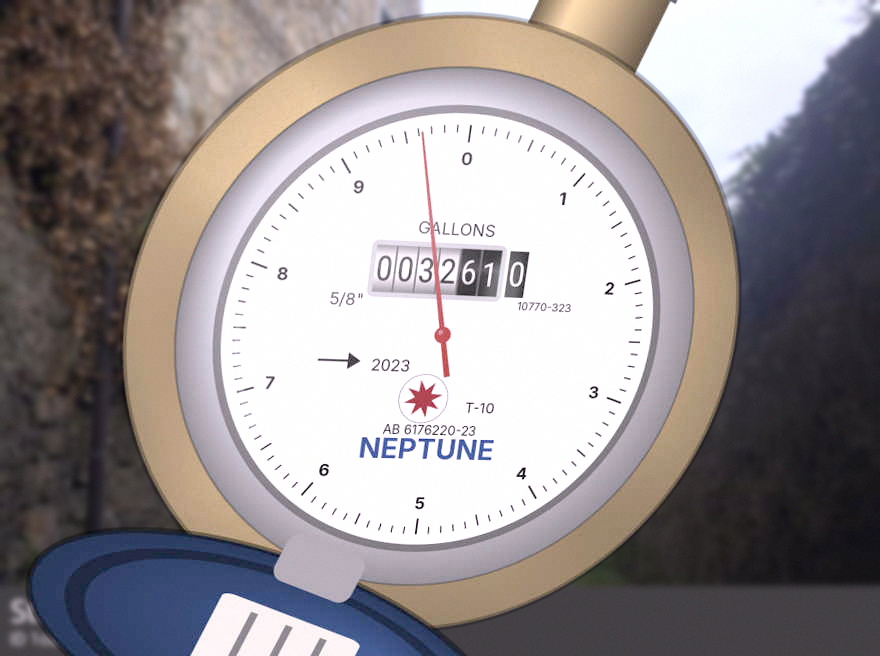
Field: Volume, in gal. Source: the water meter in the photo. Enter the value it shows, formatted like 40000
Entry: 32609.6
